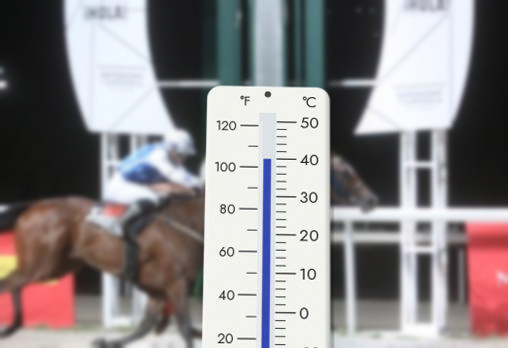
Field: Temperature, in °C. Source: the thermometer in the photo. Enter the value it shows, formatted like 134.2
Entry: 40
